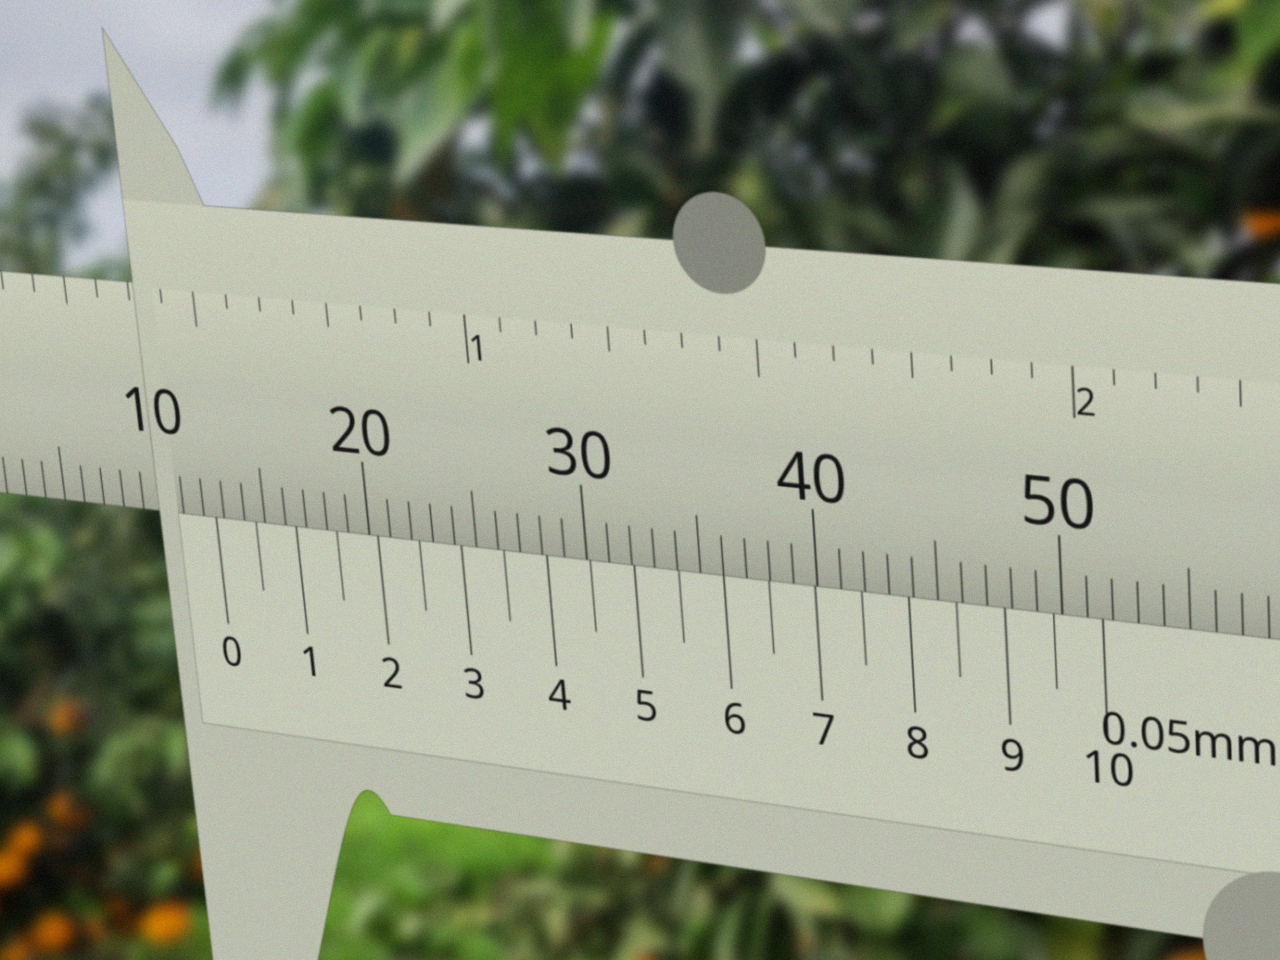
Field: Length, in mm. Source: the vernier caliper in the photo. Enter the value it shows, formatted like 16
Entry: 12.6
